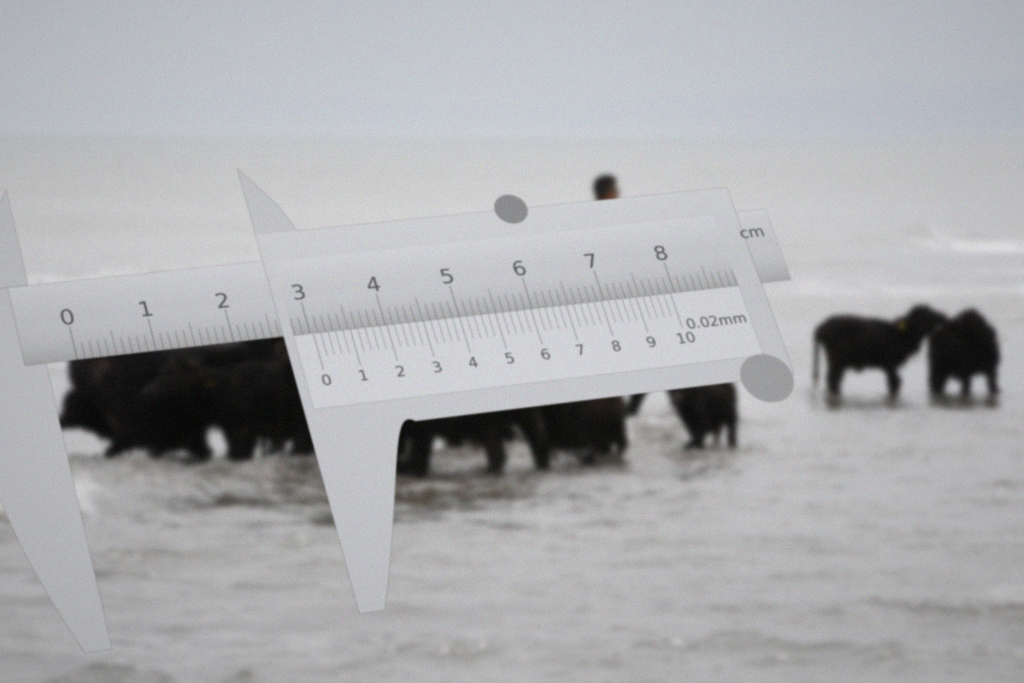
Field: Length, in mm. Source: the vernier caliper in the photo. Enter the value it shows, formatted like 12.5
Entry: 30.4
